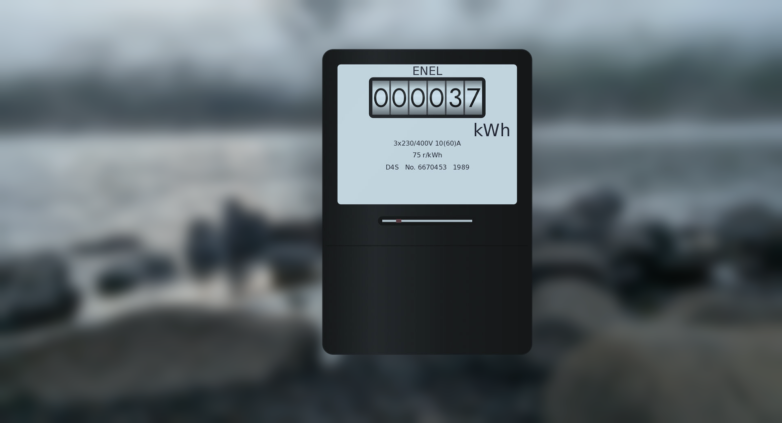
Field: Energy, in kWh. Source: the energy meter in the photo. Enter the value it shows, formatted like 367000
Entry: 37
